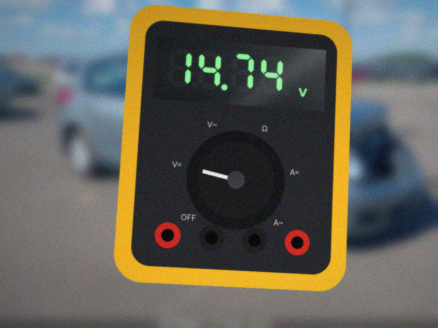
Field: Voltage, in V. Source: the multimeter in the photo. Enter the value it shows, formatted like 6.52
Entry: 14.74
